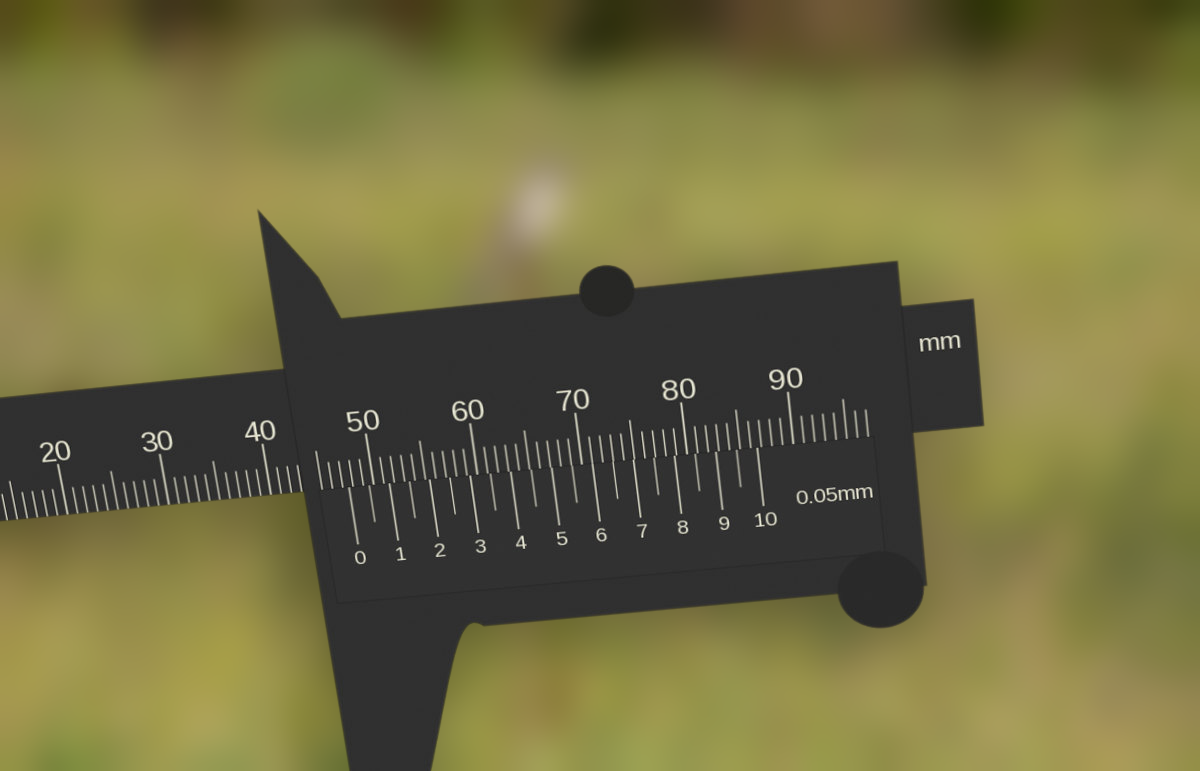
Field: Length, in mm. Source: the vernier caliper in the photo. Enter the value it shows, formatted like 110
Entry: 47.6
